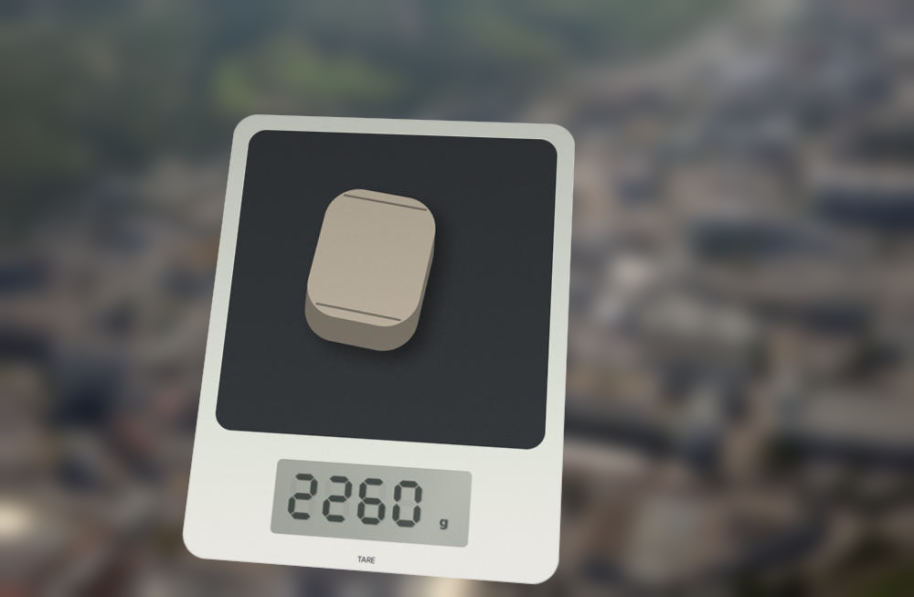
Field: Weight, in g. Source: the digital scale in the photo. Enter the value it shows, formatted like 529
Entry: 2260
